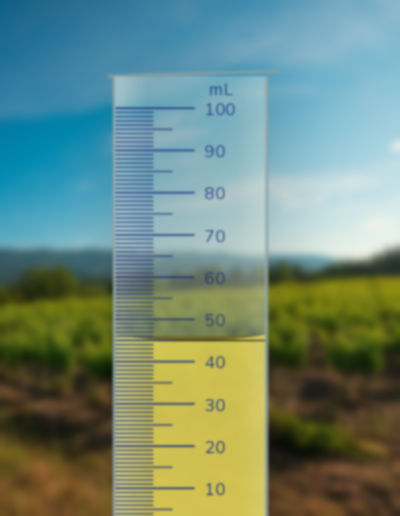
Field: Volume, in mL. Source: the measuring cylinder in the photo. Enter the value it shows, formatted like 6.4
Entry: 45
